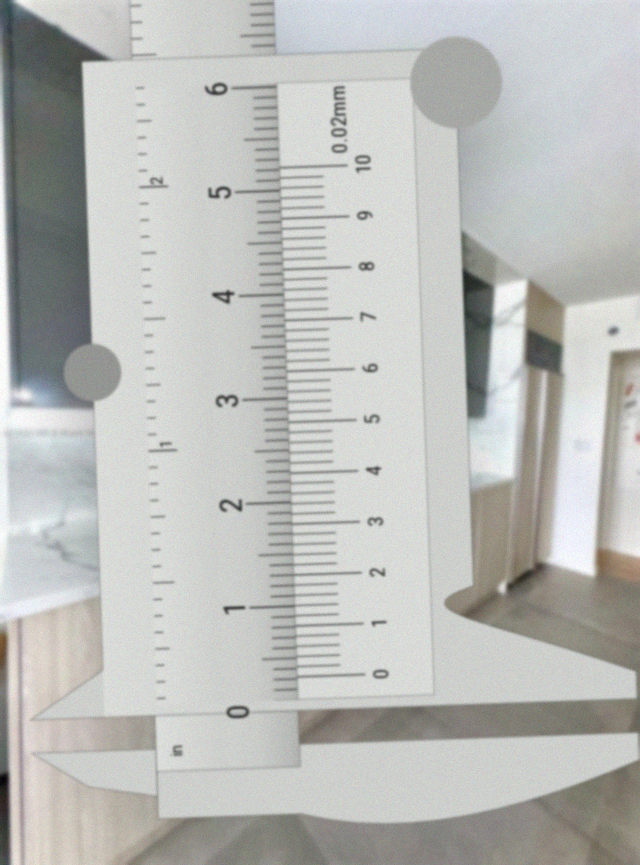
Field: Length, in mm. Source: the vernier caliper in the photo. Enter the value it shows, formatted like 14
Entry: 3.2
